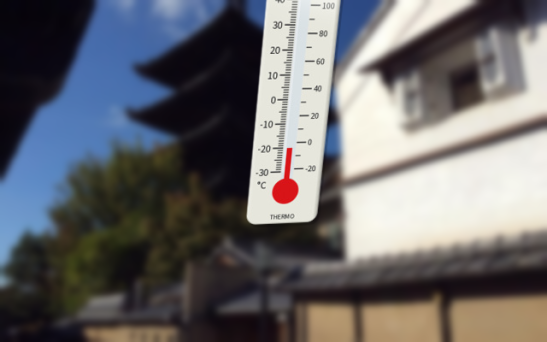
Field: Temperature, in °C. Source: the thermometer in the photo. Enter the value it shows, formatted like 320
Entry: -20
